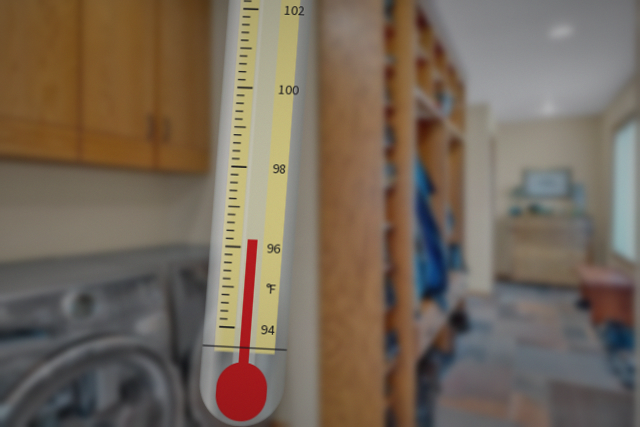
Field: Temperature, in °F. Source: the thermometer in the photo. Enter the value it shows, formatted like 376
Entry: 96.2
